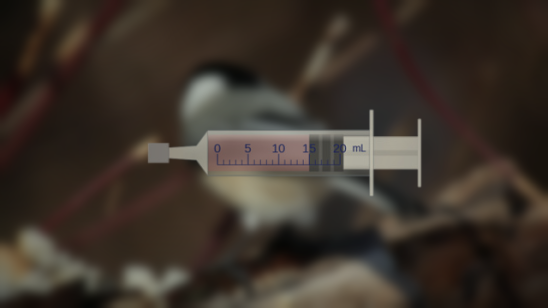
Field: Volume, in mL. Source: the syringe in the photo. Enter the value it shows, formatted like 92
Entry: 15
